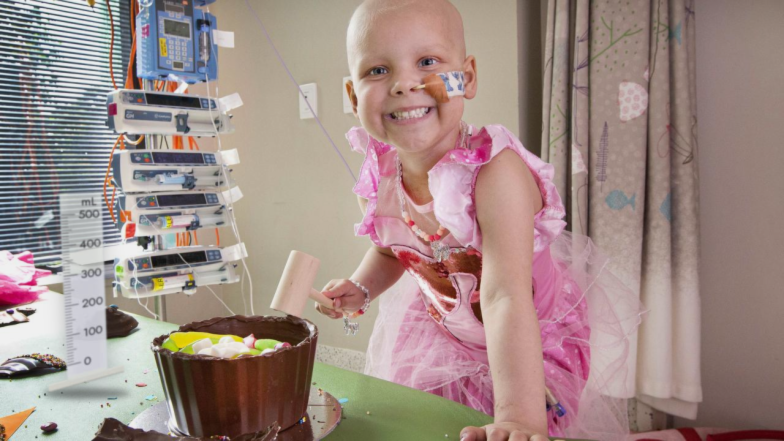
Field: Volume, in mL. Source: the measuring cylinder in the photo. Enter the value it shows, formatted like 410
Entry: 300
